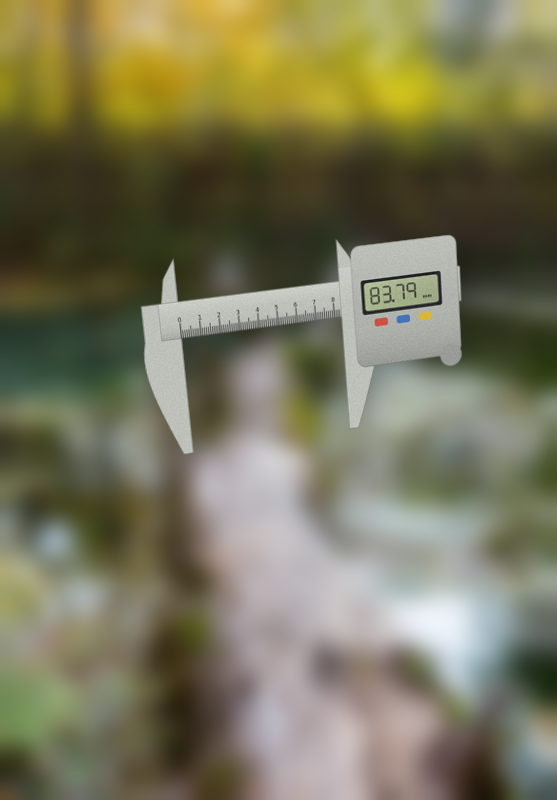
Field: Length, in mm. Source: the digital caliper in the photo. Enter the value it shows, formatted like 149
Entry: 83.79
